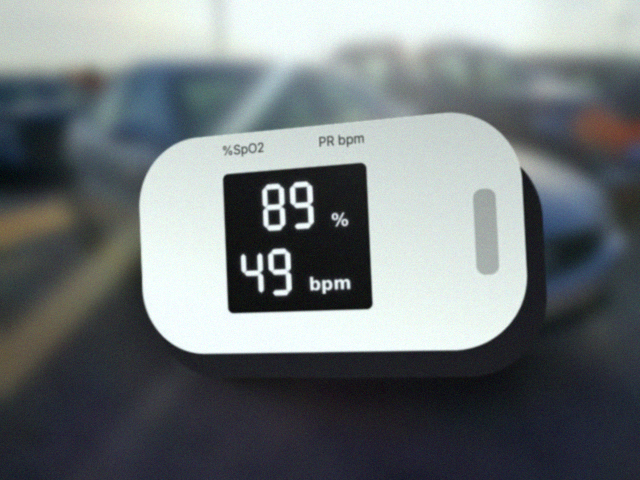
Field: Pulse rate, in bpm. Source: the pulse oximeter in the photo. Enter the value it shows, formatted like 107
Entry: 49
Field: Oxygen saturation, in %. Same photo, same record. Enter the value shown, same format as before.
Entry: 89
